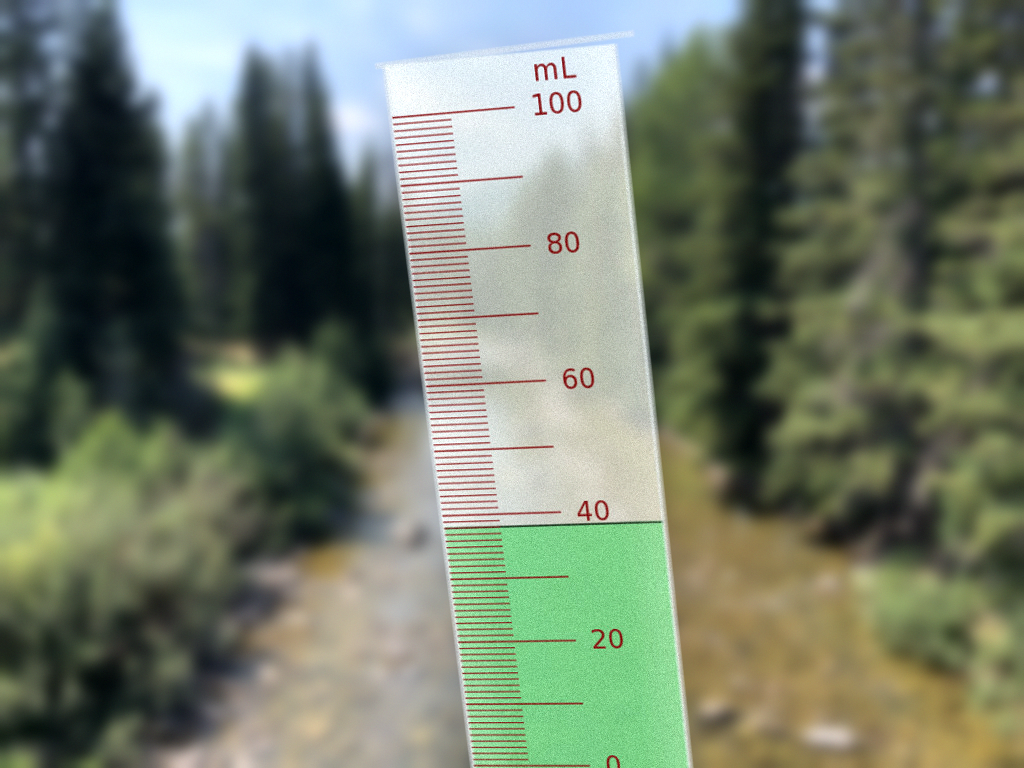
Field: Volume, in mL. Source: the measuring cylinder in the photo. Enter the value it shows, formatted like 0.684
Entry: 38
